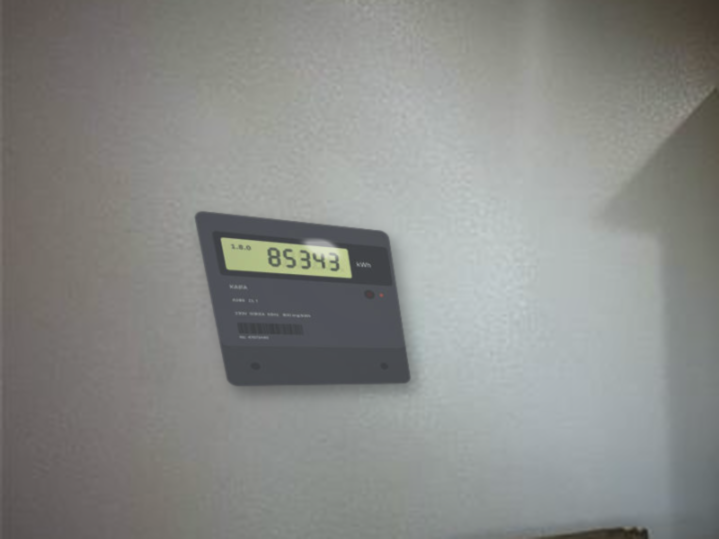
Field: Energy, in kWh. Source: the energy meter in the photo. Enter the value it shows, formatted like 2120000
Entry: 85343
